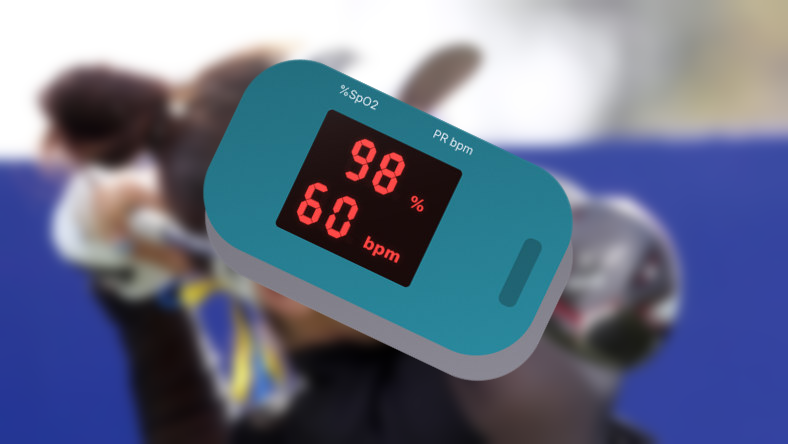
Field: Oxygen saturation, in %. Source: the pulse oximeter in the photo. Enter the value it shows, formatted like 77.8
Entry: 98
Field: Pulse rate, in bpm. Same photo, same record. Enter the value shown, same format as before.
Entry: 60
